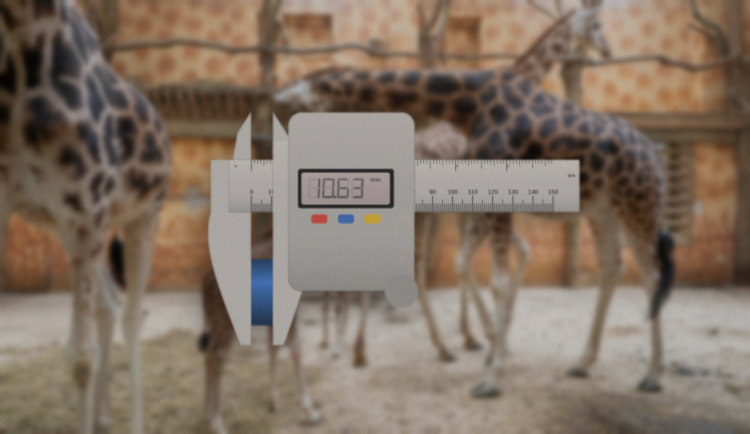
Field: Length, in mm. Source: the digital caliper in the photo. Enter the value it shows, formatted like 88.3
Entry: 10.63
